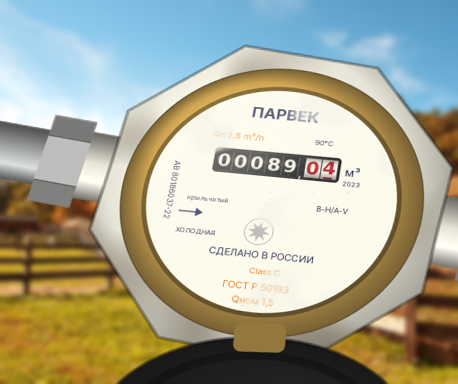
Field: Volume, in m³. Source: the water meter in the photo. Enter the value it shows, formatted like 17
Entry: 89.04
